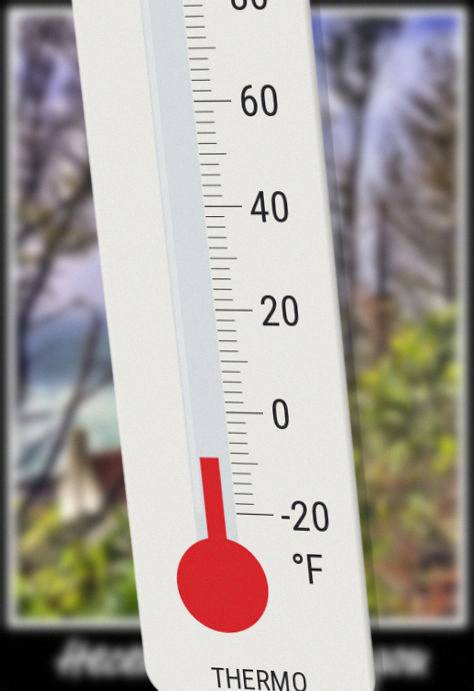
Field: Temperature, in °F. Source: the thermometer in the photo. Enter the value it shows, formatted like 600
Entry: -9
